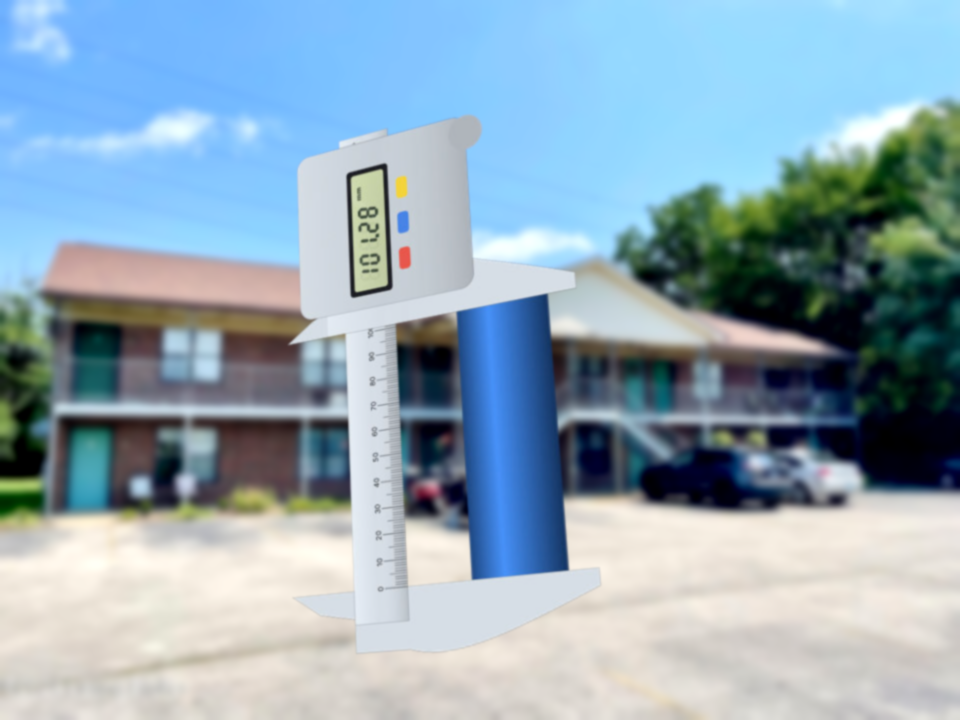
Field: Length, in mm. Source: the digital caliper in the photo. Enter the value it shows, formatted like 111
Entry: 101.28
